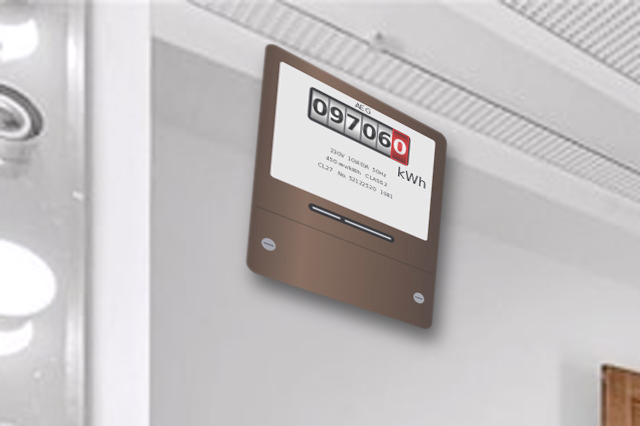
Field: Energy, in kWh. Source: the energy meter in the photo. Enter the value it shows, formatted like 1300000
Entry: 9706.0
